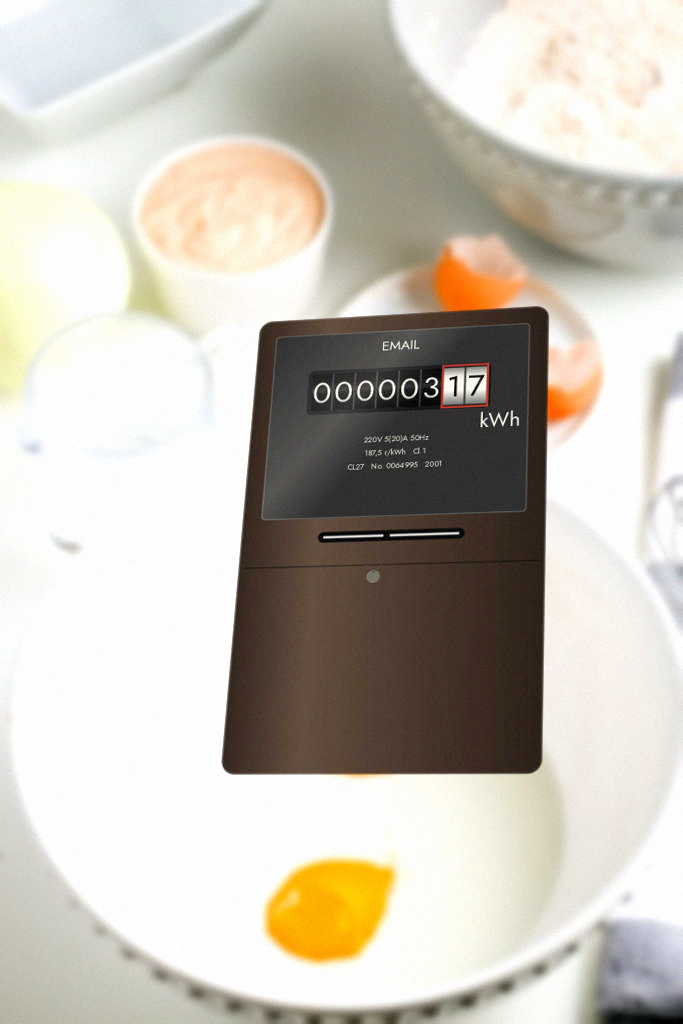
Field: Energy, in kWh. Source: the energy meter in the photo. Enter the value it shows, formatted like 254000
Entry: 3.17
